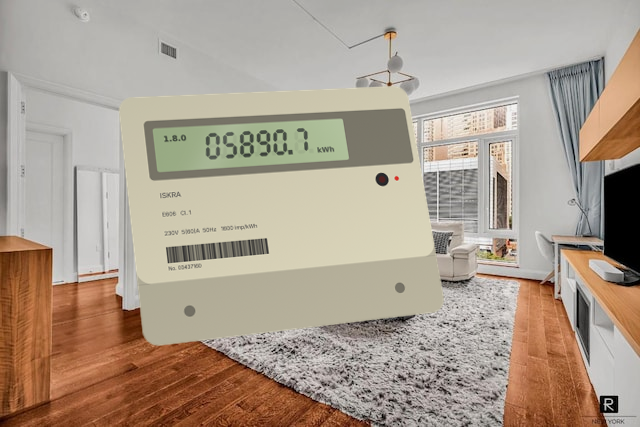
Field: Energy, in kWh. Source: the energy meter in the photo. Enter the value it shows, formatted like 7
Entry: 5890.7
